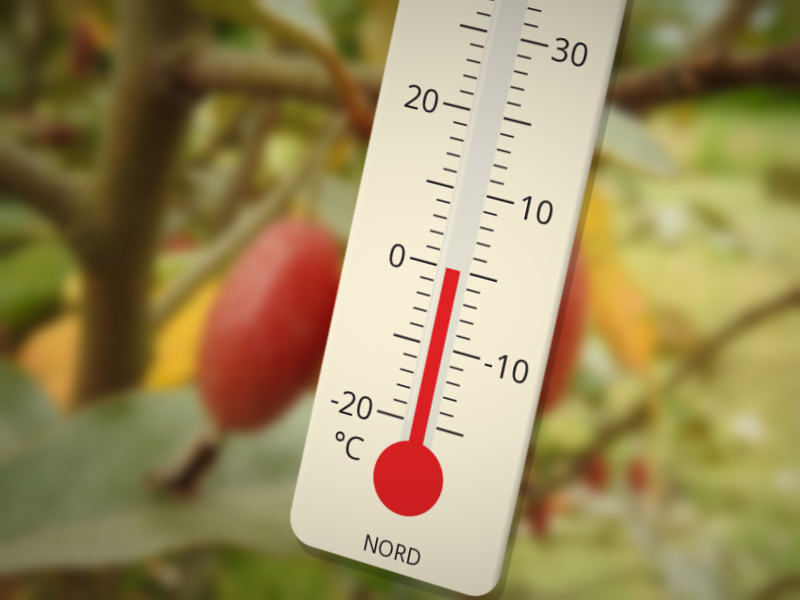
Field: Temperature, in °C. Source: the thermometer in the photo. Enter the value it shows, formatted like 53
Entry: 0
